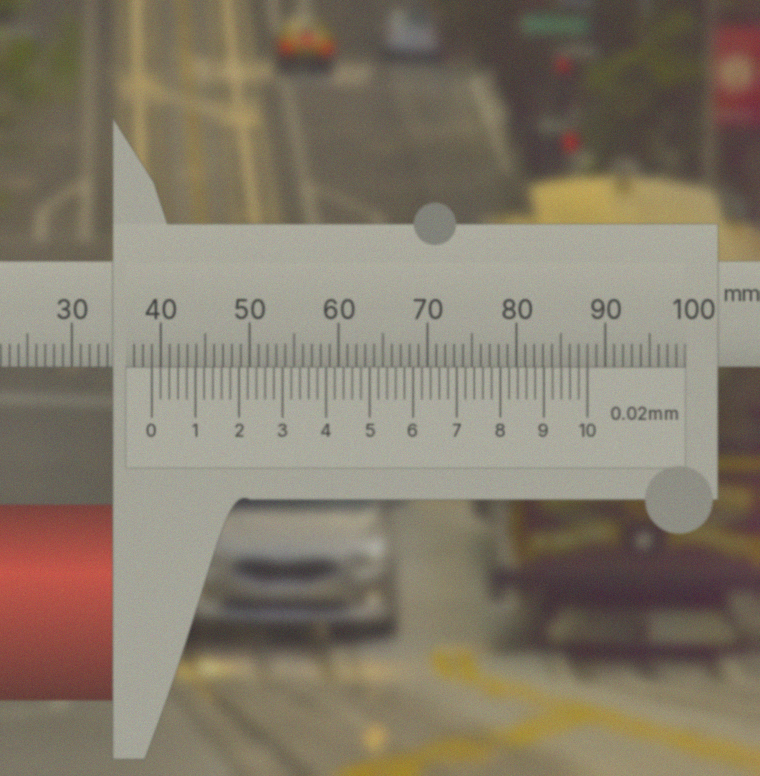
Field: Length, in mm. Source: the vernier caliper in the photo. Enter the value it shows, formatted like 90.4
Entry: 39.0
